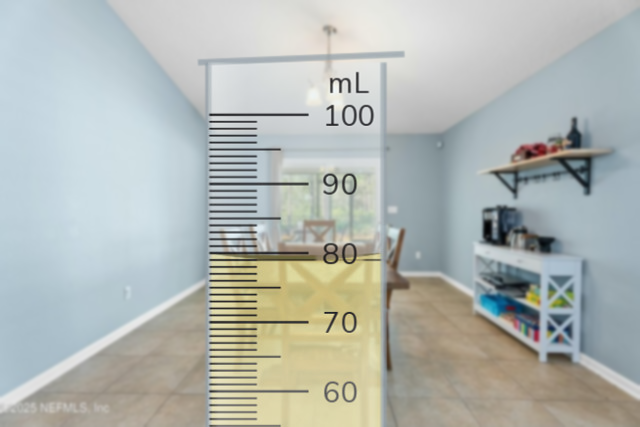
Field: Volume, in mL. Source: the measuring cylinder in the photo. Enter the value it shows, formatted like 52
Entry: 79
